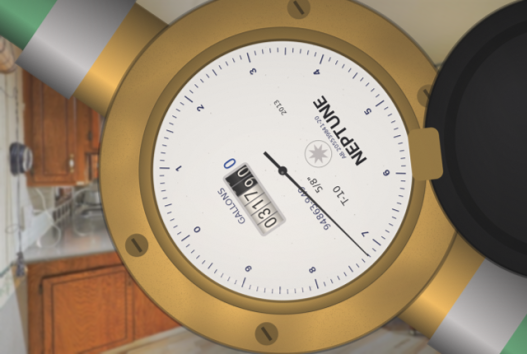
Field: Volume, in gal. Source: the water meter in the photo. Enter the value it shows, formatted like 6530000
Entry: 317897.2
